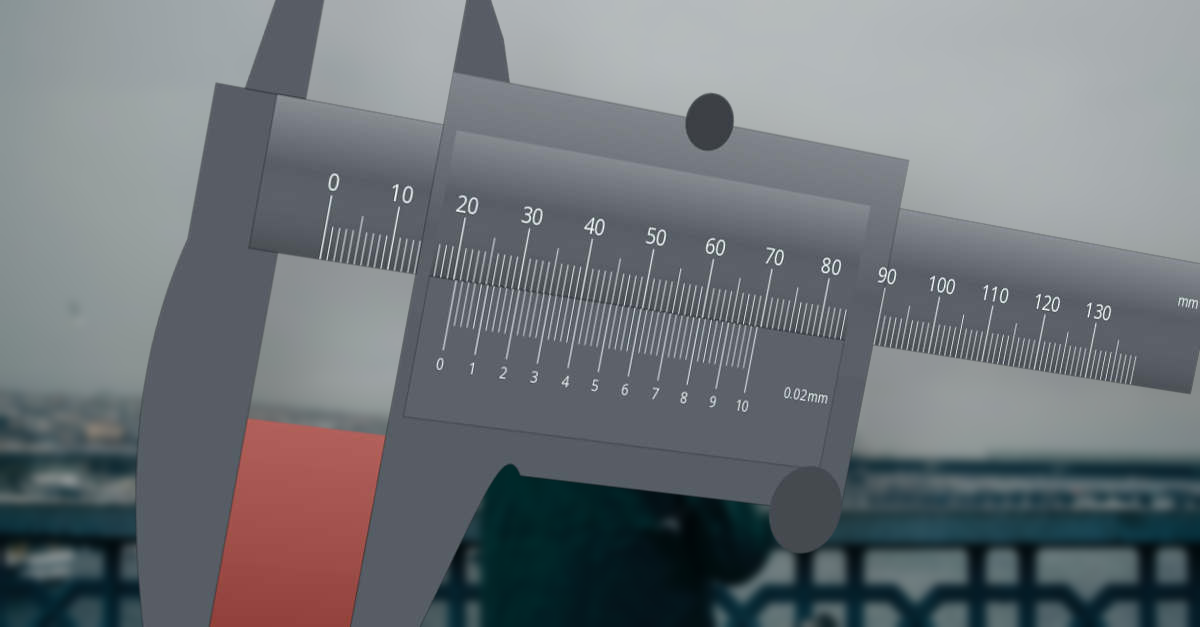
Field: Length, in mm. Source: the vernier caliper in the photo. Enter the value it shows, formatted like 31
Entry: 20.4
